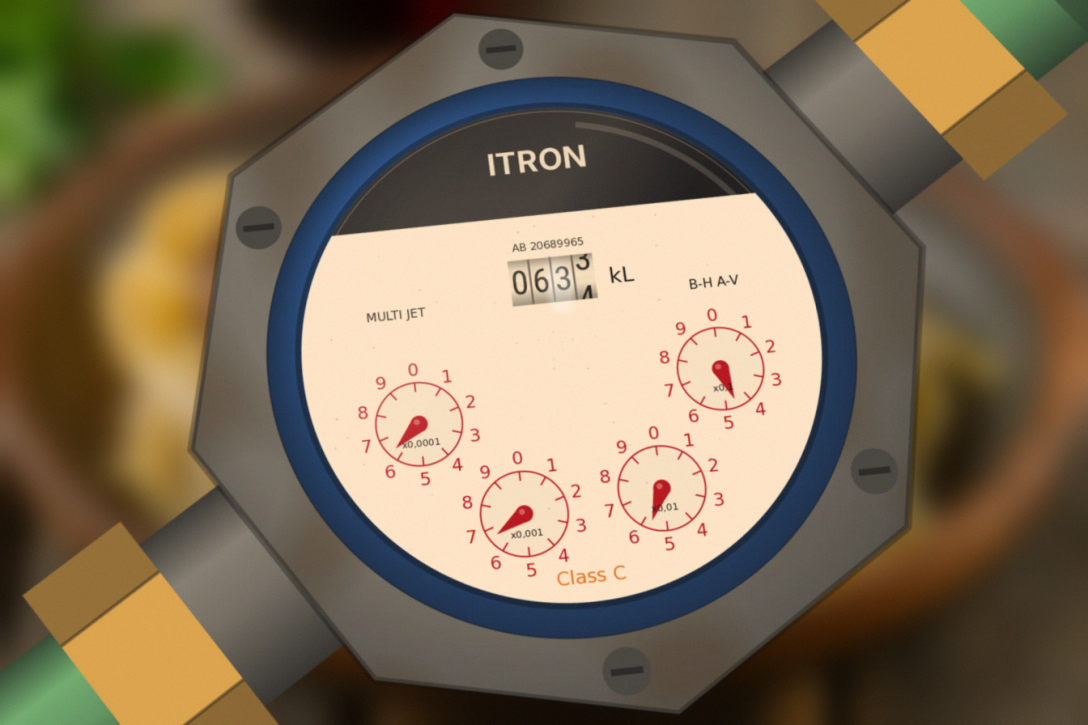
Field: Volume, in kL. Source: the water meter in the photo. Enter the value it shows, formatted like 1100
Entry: 633.4566
